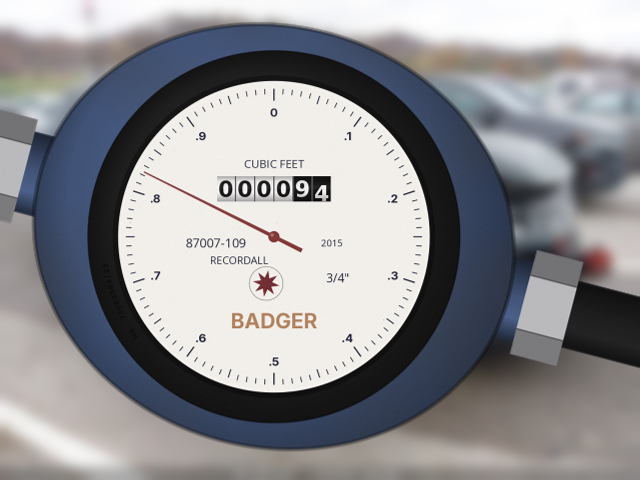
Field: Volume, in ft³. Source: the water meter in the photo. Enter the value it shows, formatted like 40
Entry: 93.82
